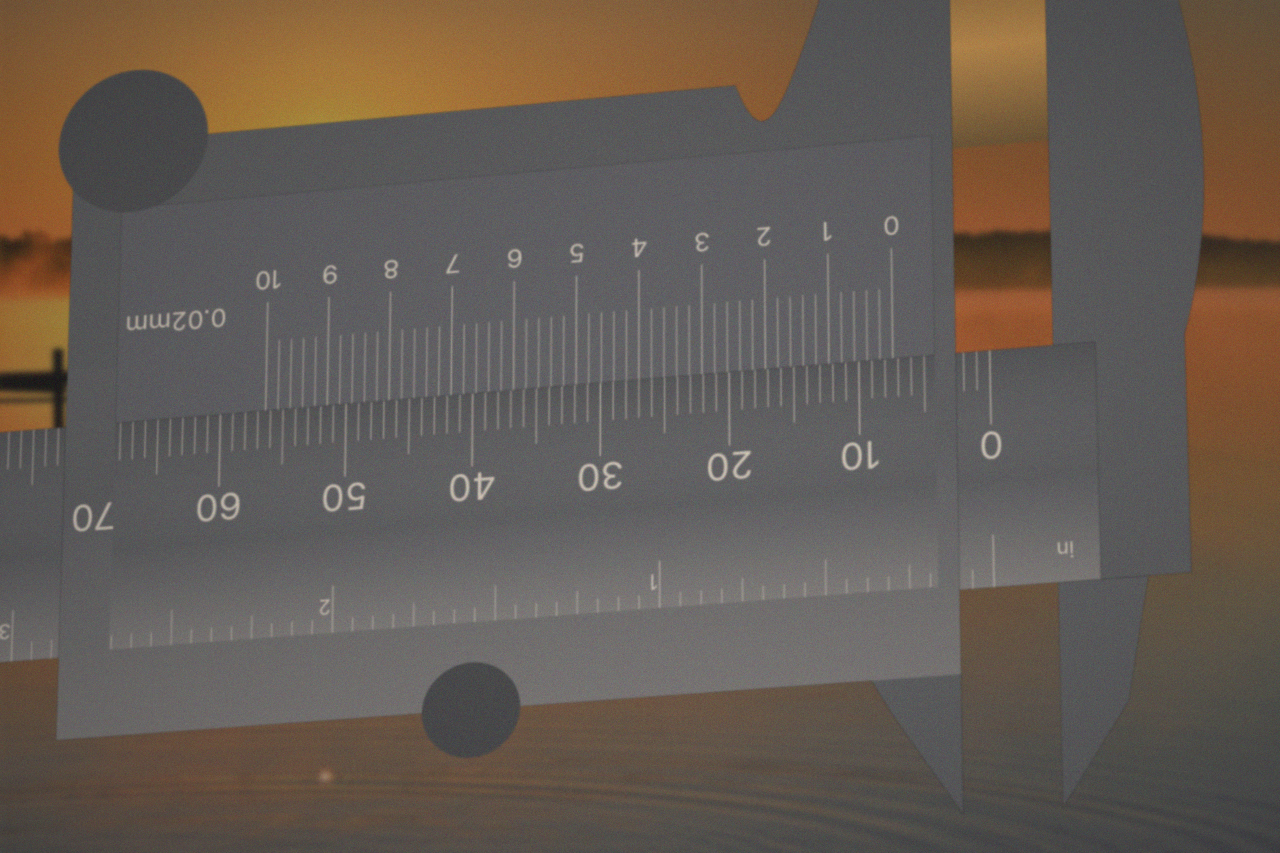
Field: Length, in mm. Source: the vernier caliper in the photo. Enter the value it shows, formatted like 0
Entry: 7.4
